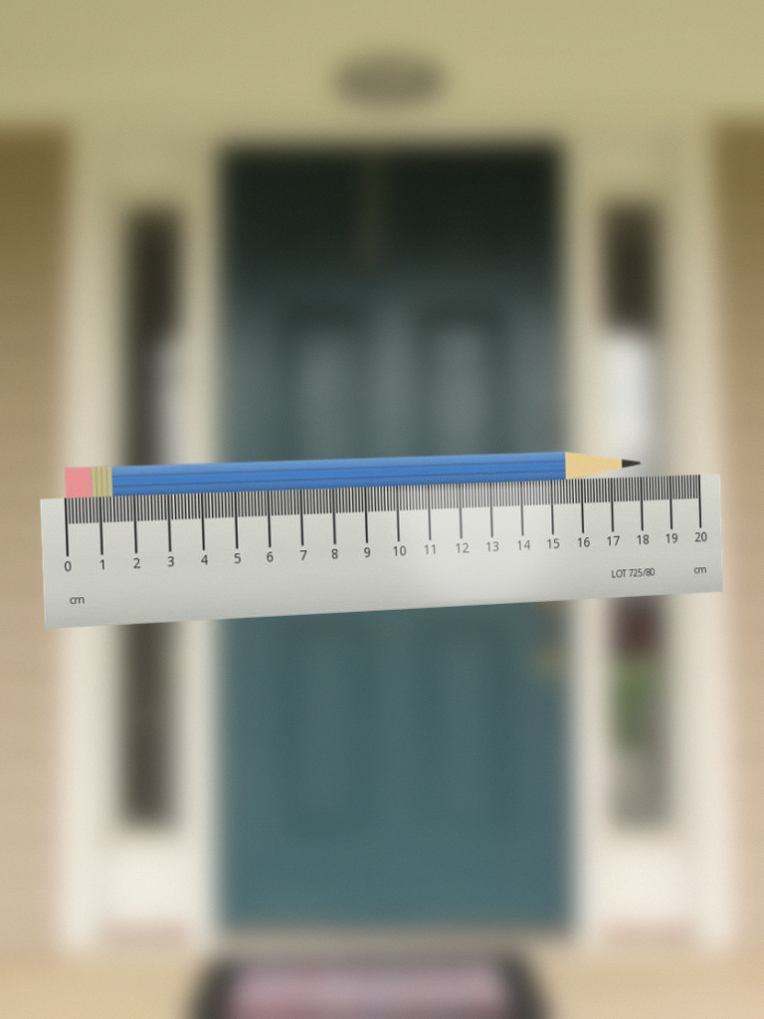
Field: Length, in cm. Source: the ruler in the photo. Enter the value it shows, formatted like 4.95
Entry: 18
